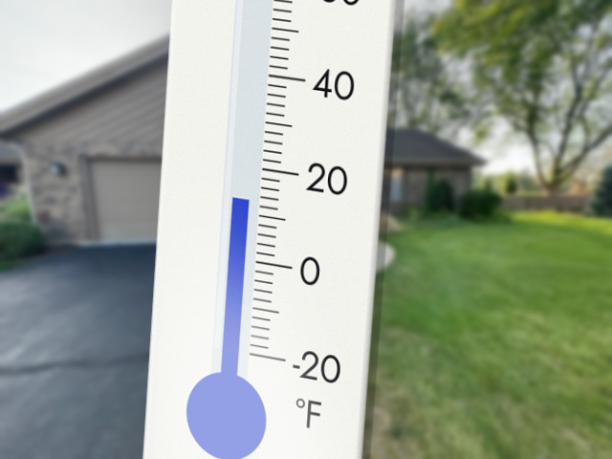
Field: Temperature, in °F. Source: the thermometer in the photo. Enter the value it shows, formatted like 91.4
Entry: 13
